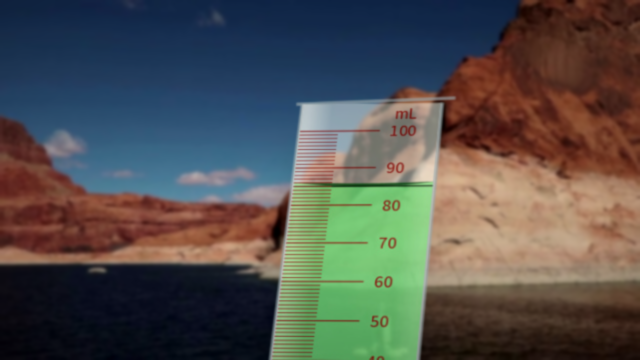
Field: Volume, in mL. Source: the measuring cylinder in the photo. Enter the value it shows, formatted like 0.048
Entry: 85
